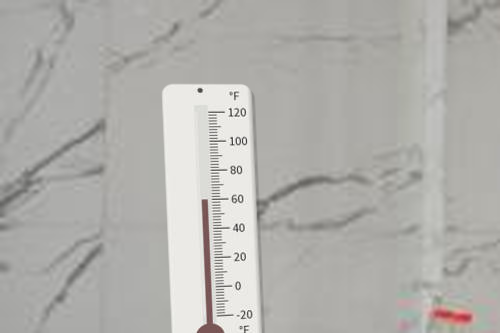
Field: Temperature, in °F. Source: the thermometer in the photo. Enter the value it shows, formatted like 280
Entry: 60
